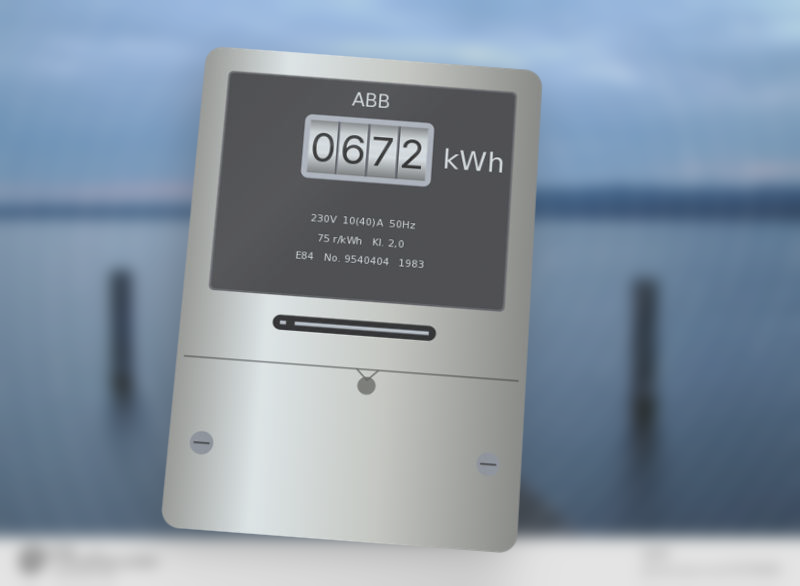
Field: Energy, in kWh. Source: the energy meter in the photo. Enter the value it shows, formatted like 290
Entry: 672
